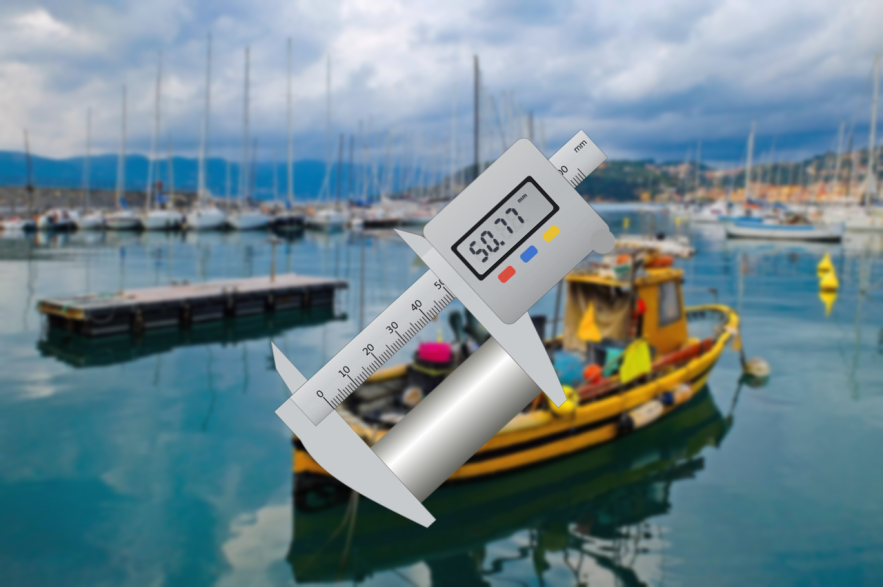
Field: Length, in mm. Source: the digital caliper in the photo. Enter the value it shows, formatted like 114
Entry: 50.77
